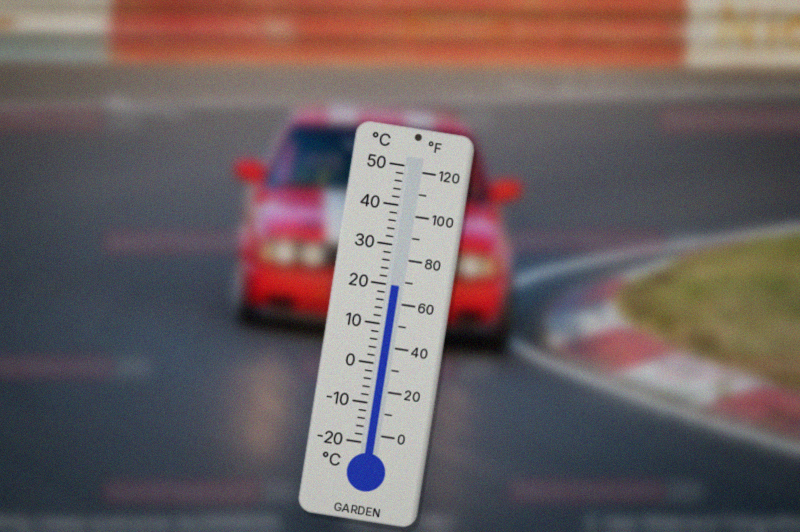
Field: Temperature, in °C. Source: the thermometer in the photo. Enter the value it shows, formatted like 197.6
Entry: 20
